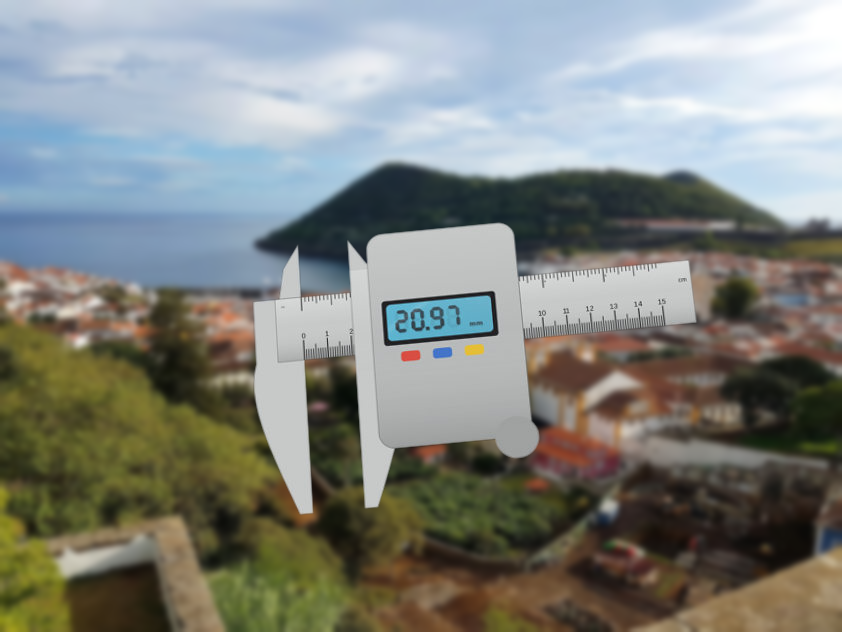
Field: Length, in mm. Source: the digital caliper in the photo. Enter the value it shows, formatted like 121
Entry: 20.97
